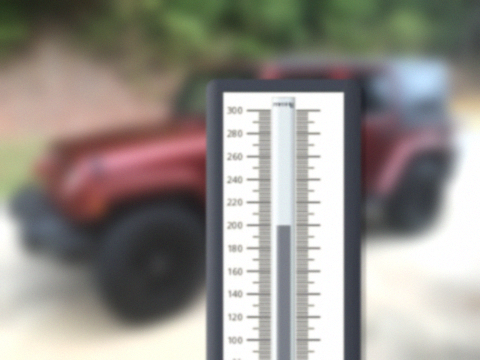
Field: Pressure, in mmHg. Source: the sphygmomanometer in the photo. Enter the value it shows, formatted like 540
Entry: 200
